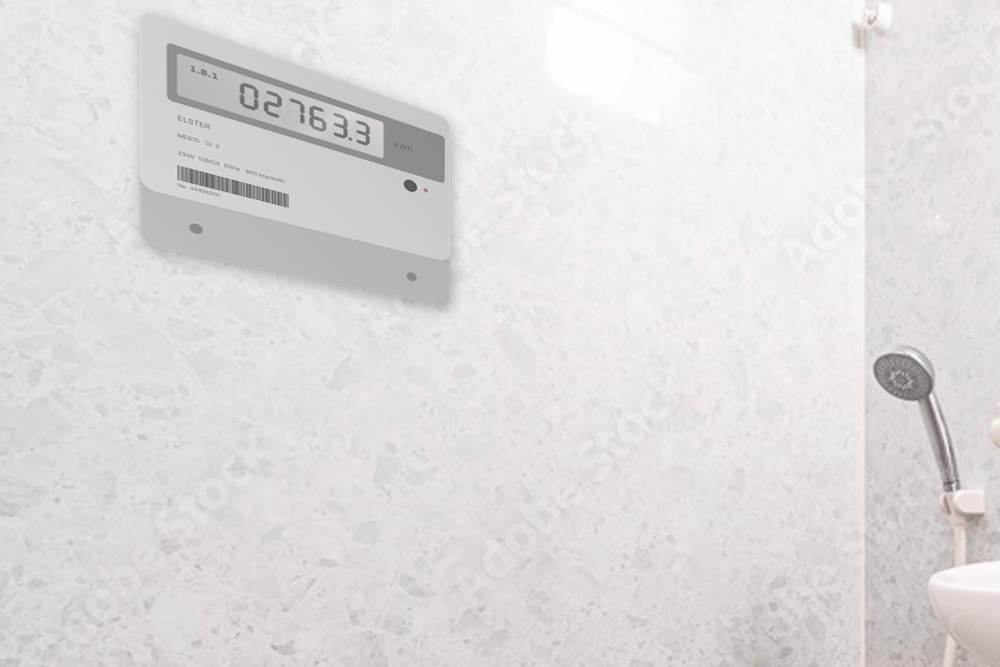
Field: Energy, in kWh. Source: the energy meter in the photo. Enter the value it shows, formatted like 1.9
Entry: 2763.3
